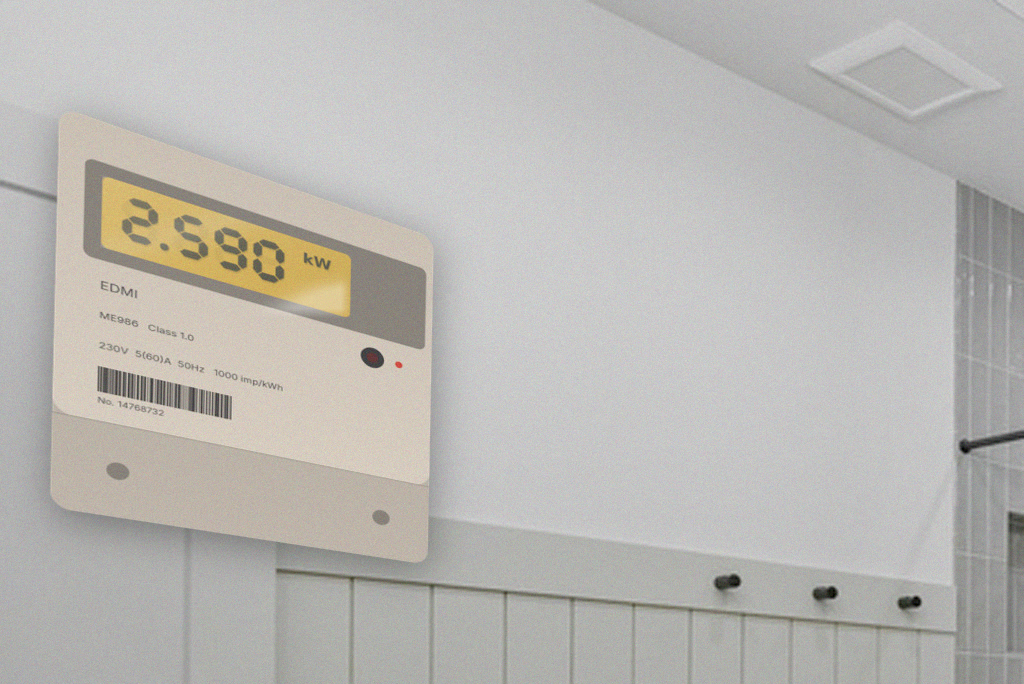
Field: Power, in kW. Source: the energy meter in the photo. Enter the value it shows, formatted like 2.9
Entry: 2.590
